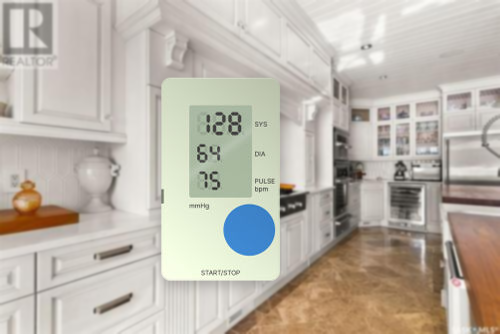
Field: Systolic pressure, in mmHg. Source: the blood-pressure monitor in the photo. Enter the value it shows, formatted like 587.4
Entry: 128
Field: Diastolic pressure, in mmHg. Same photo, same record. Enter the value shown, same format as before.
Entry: 64
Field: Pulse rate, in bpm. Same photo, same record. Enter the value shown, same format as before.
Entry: 75
